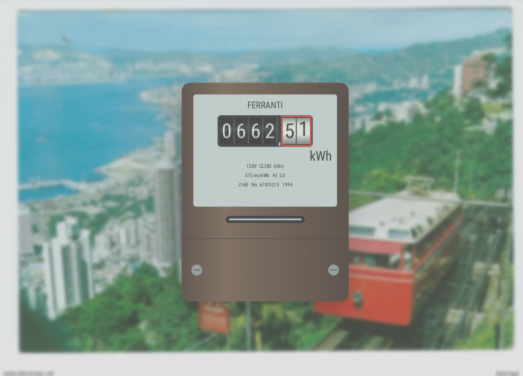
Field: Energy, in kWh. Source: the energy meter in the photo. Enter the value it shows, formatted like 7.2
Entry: 662.51
